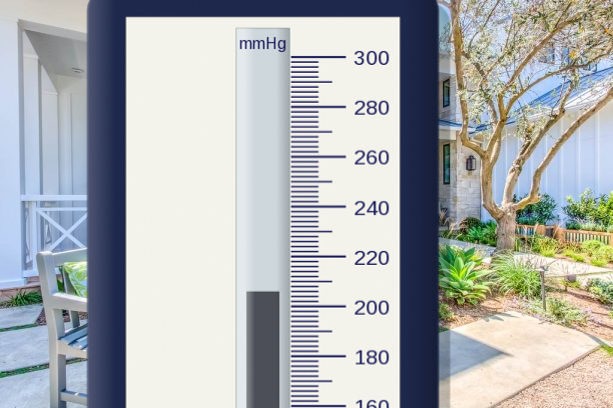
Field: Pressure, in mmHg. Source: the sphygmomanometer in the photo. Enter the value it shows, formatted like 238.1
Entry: 206
